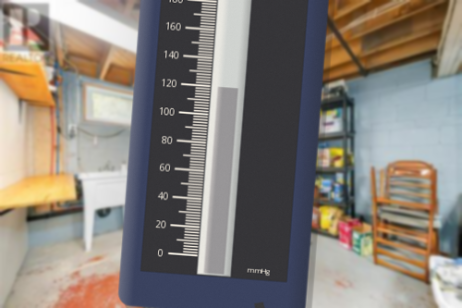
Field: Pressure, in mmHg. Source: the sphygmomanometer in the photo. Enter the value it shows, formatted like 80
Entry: 120
